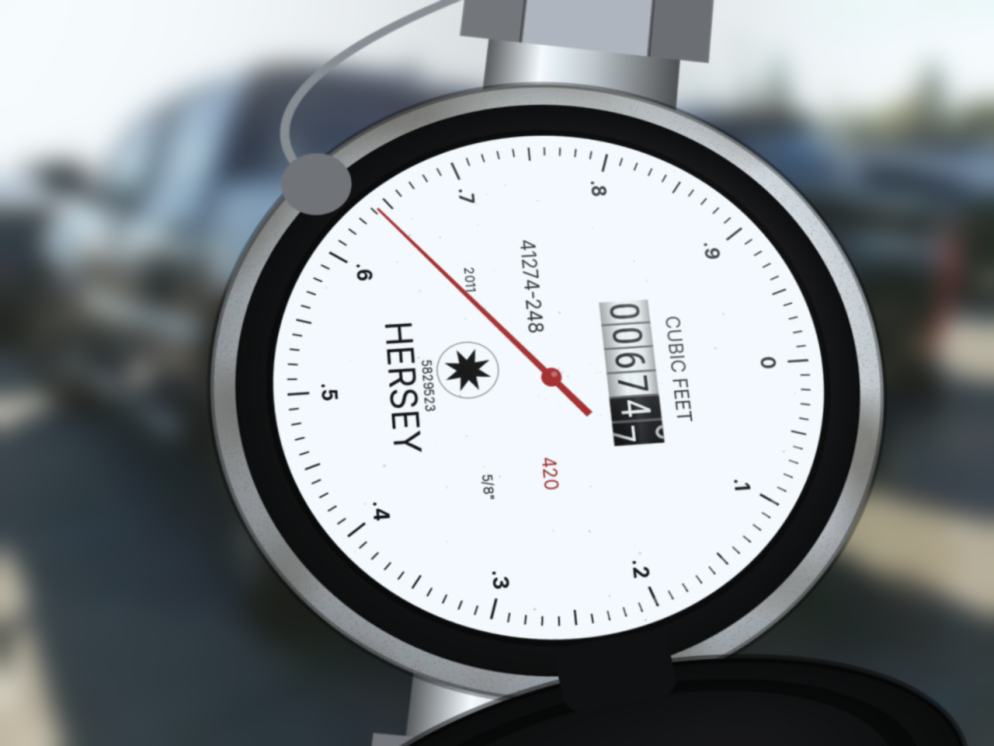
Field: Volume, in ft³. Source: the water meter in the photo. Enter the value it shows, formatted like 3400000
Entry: 6746.64
